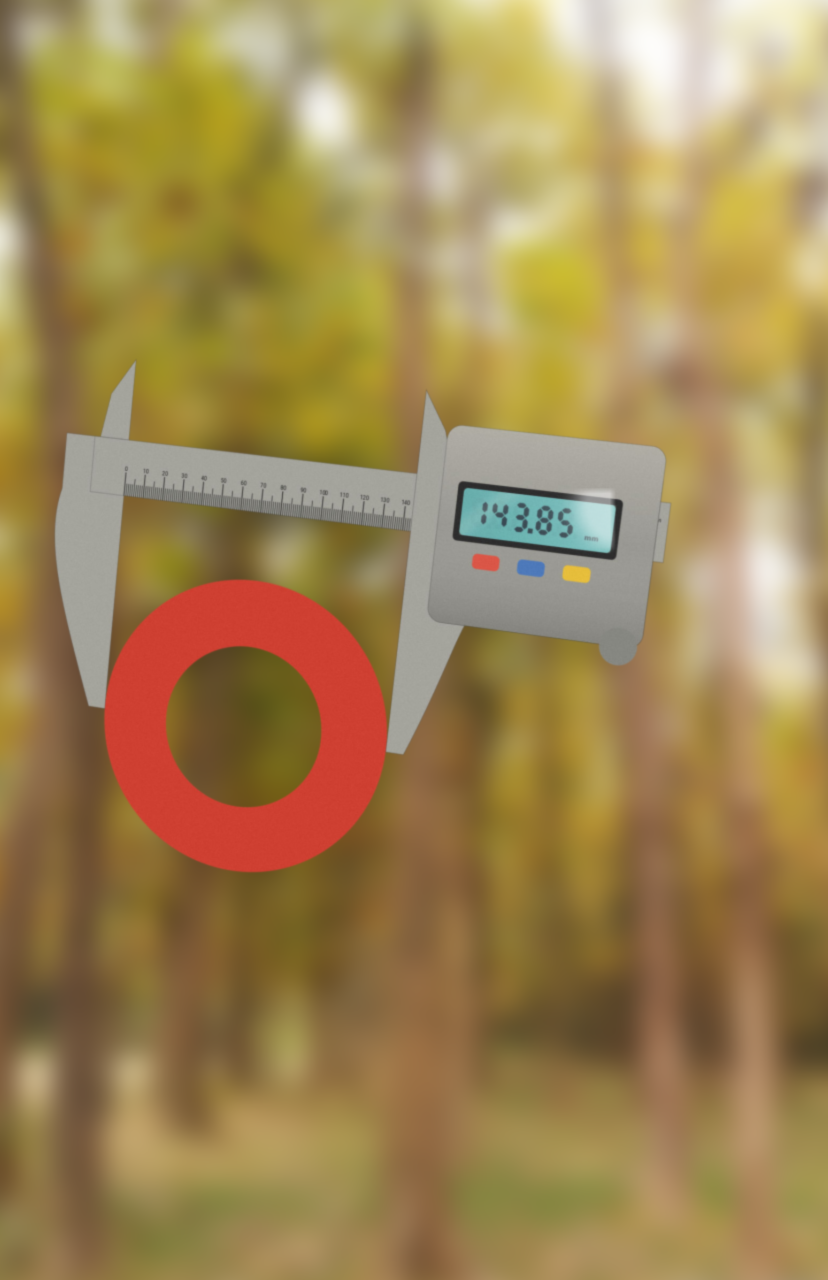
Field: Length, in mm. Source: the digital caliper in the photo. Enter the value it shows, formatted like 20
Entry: 143.85
